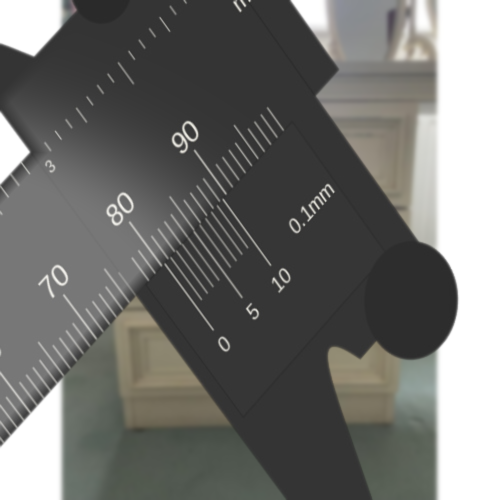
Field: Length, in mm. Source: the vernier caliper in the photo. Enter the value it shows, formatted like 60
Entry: 80.4
